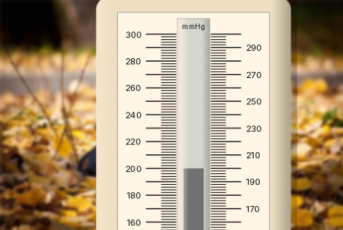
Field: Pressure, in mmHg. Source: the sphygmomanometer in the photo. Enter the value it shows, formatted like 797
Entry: 200
